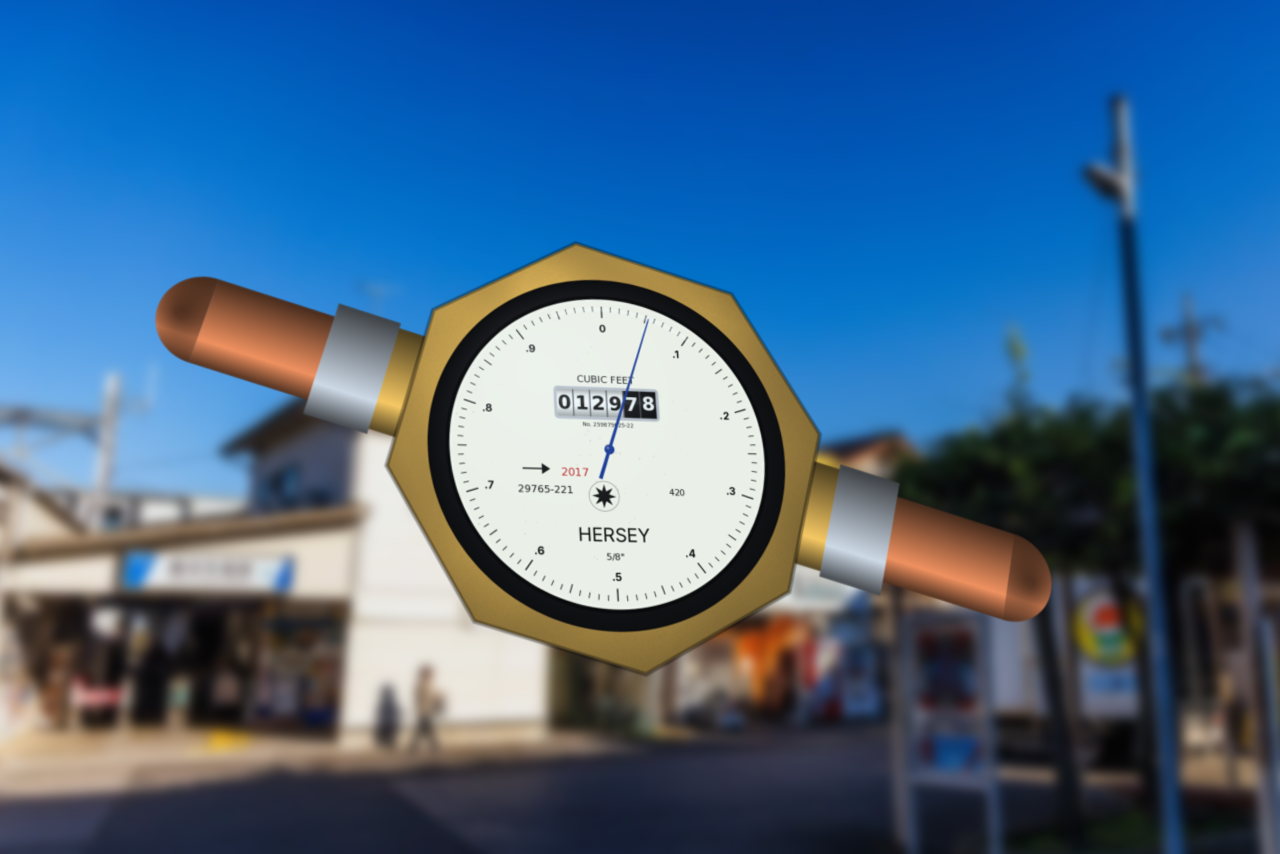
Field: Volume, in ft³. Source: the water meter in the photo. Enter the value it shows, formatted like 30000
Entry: 12978.05
